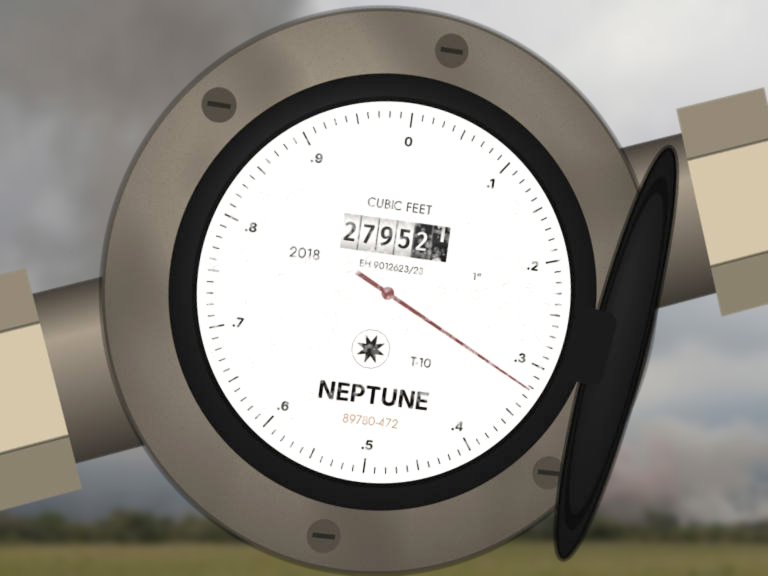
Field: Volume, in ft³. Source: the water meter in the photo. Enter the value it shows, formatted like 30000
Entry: 279521.32
